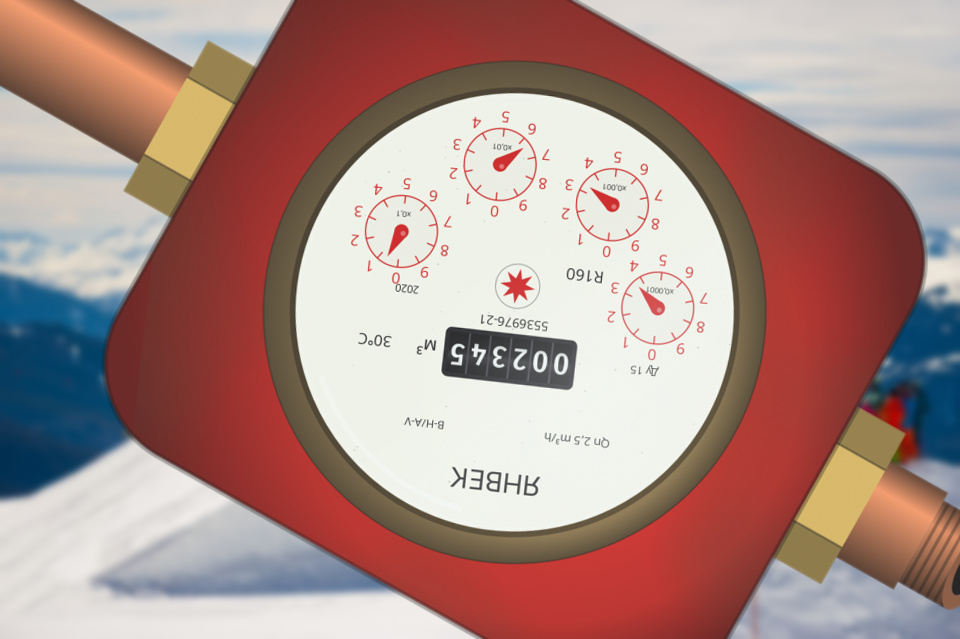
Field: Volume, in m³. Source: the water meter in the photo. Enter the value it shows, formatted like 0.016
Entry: 2345.0633
